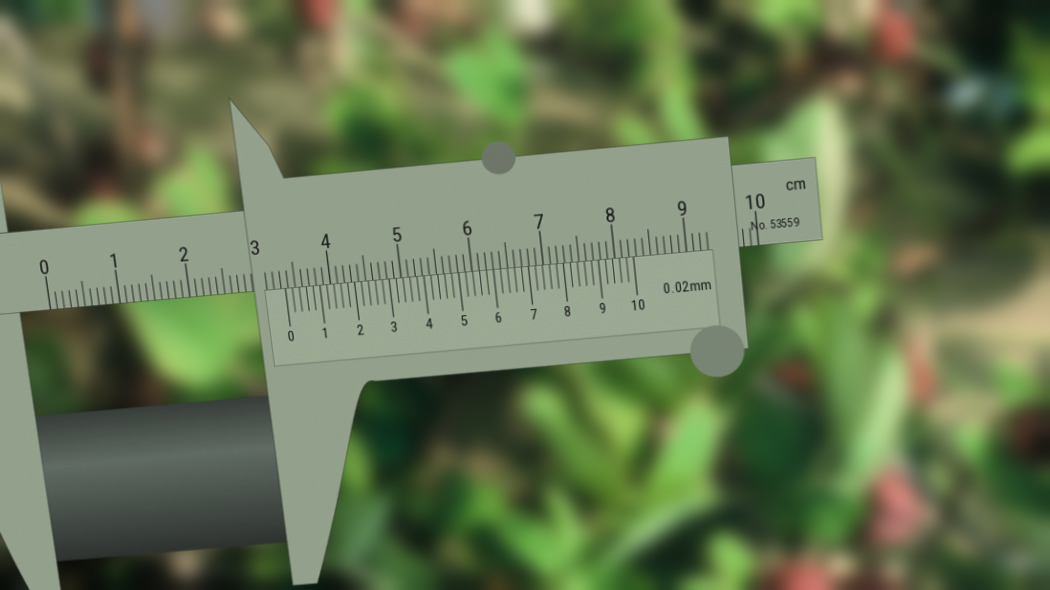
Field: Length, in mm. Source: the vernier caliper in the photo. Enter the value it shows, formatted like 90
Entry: 33.6
